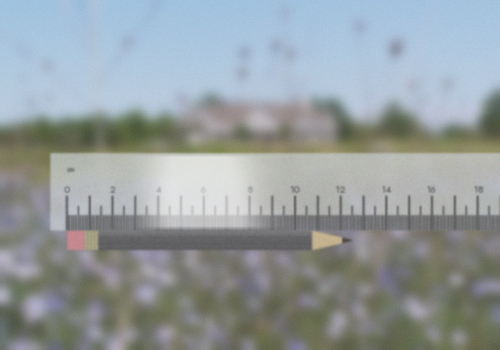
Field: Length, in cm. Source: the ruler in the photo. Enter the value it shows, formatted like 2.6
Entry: 12.5
